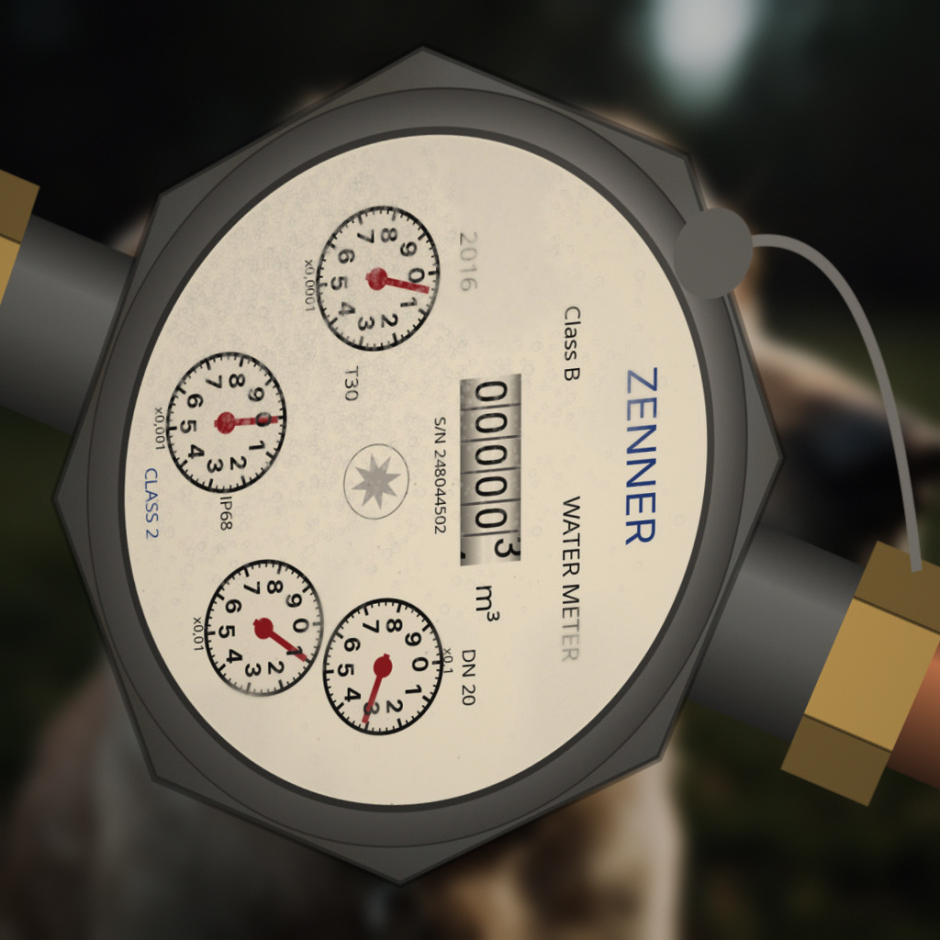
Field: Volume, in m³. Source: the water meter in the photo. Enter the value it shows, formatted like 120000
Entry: 3.3100
